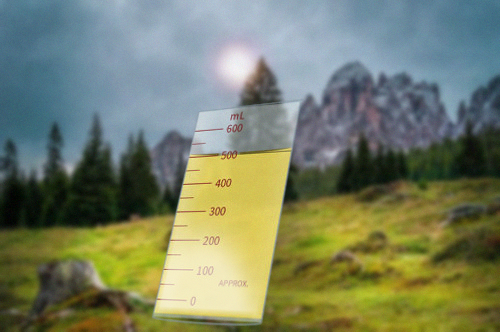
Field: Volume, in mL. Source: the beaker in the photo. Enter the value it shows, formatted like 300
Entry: 500
